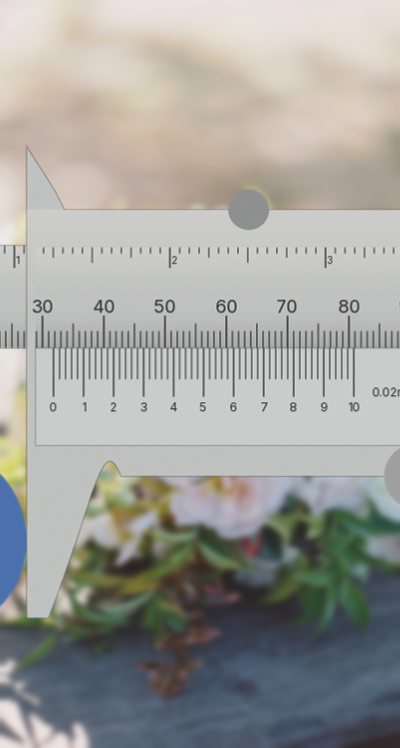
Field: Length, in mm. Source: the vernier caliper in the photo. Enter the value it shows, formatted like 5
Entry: 31.8
